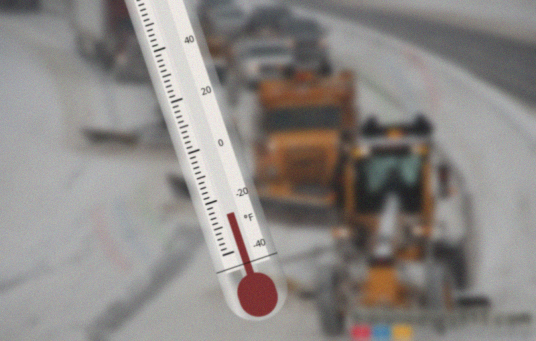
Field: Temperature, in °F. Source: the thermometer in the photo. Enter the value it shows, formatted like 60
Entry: -26
